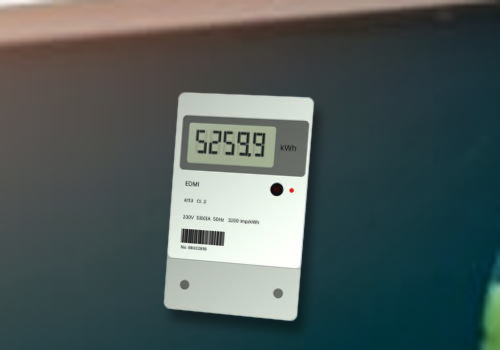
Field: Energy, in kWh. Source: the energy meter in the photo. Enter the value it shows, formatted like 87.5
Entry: 5259.9
